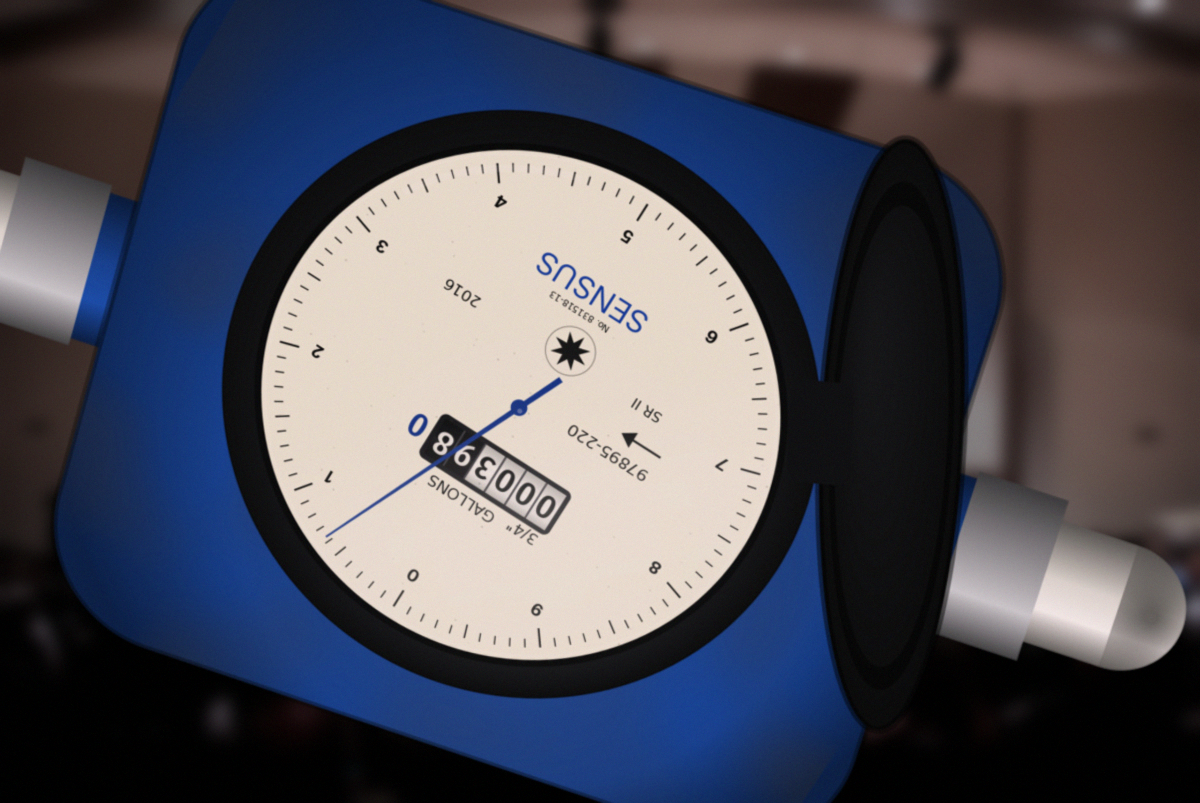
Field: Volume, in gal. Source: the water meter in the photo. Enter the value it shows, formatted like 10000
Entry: 3980.6
